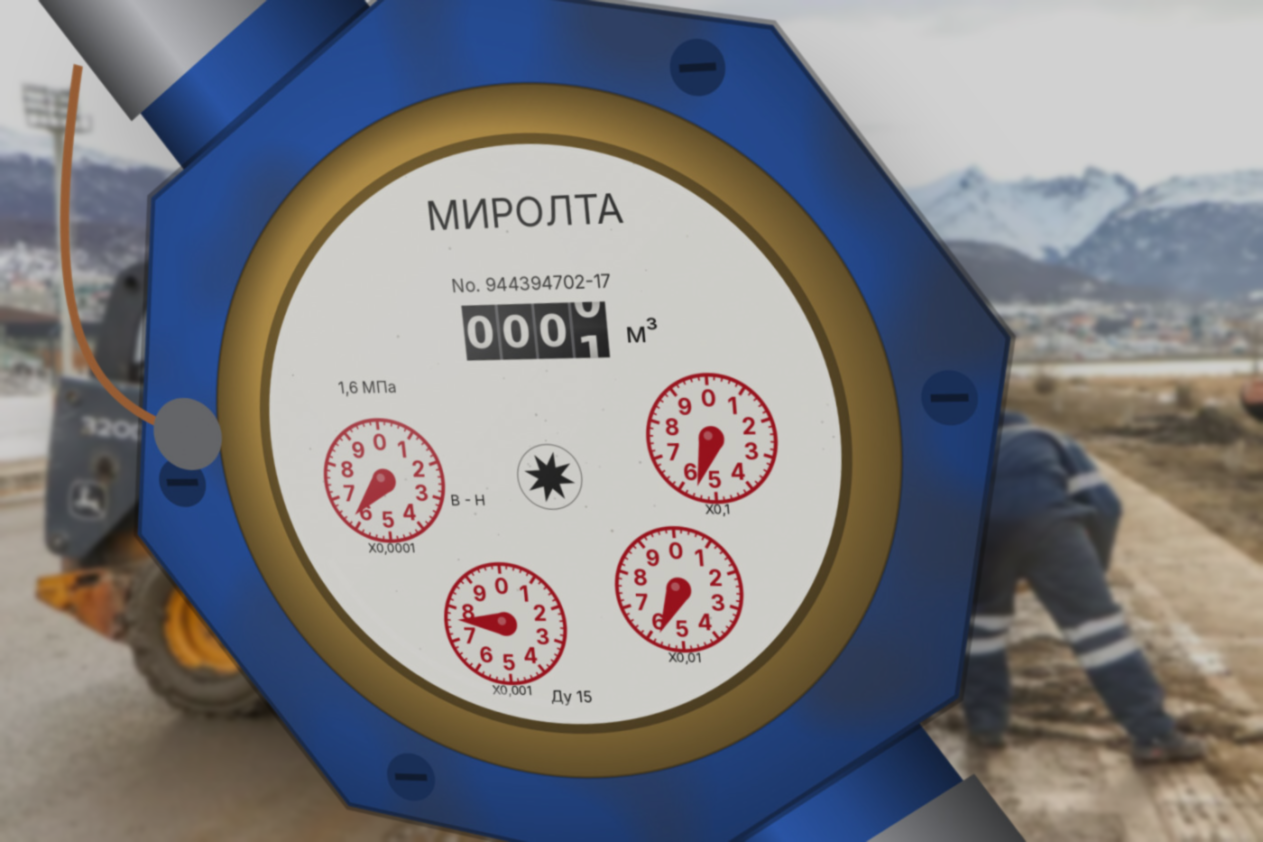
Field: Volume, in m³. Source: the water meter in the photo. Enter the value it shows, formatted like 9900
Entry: 0.5576
